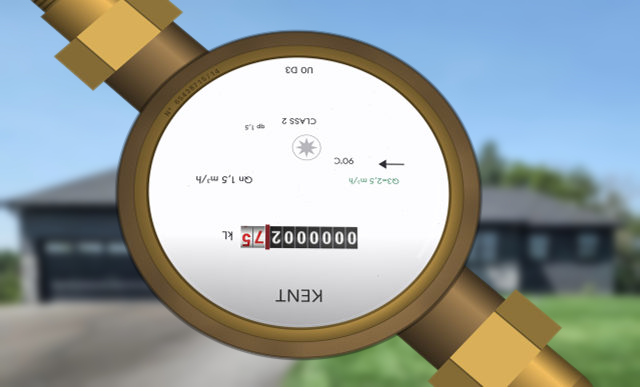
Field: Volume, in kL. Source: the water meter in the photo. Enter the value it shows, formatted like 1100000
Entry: 2.75
